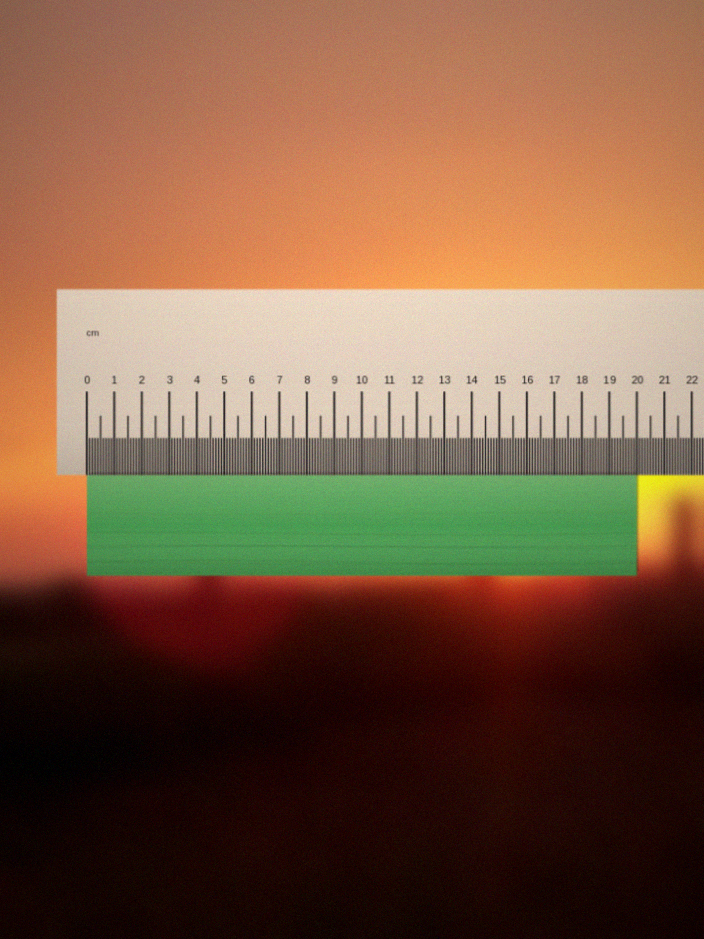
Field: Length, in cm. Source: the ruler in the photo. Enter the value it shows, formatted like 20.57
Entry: 20
